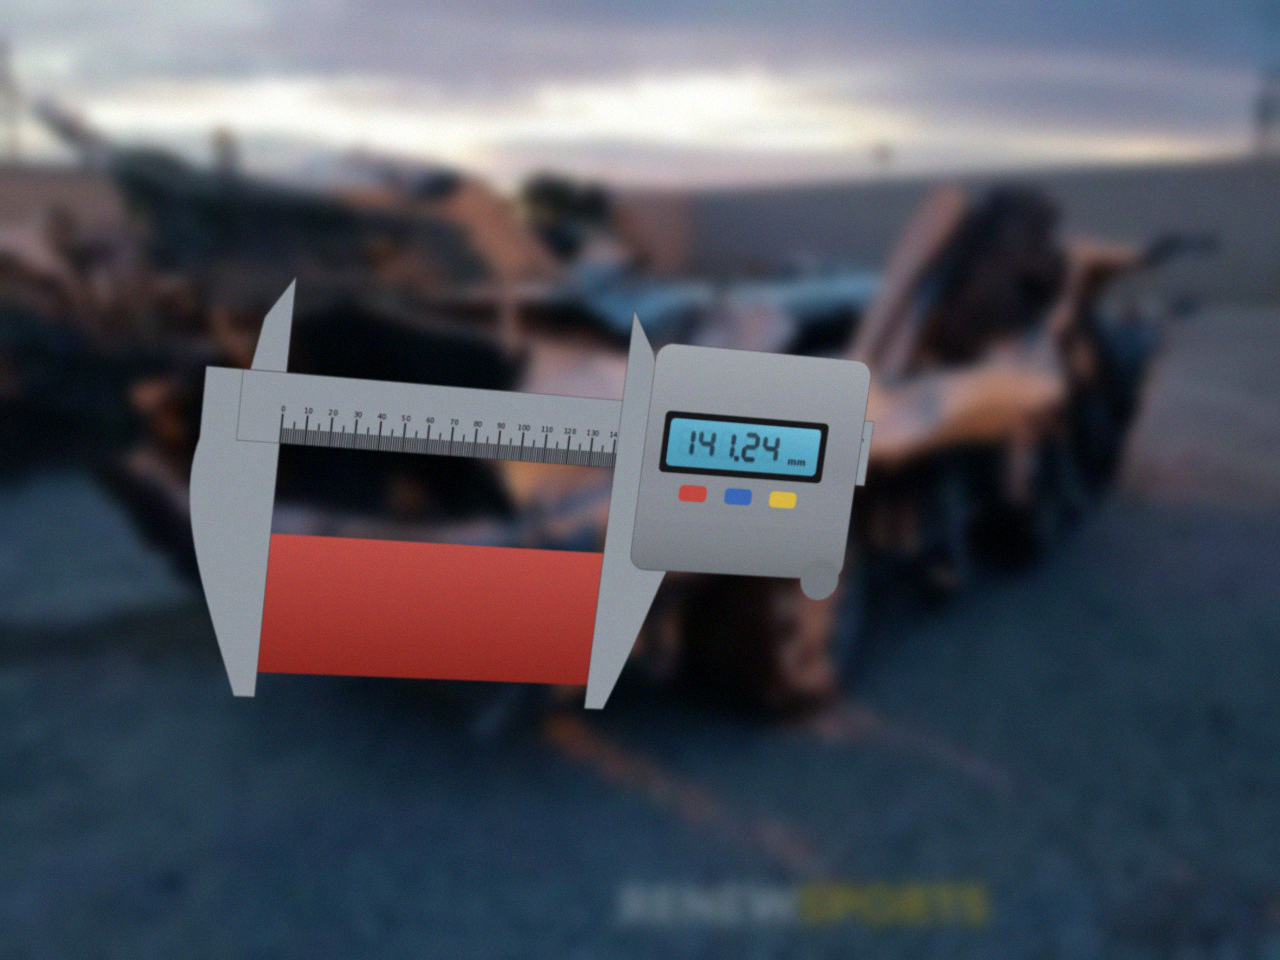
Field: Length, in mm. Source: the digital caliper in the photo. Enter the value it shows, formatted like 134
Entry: 141.24
